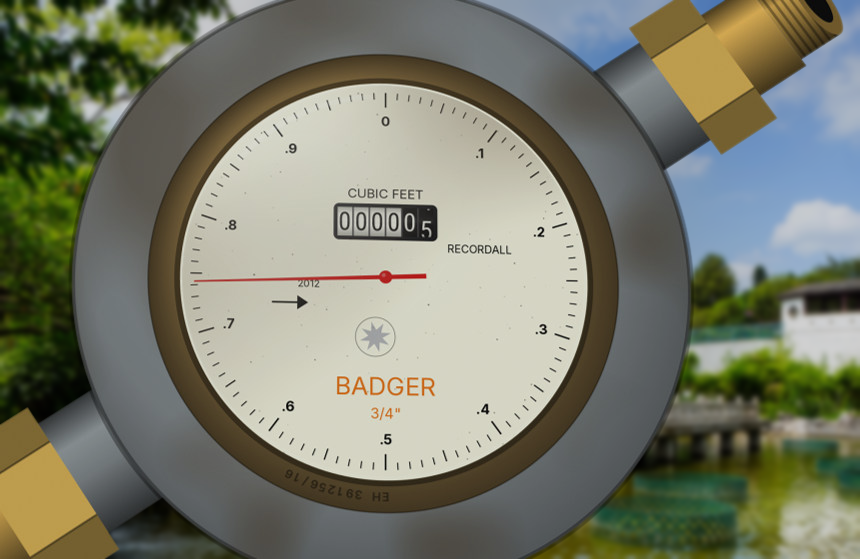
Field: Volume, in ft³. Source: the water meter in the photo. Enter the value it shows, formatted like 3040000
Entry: 4.74
